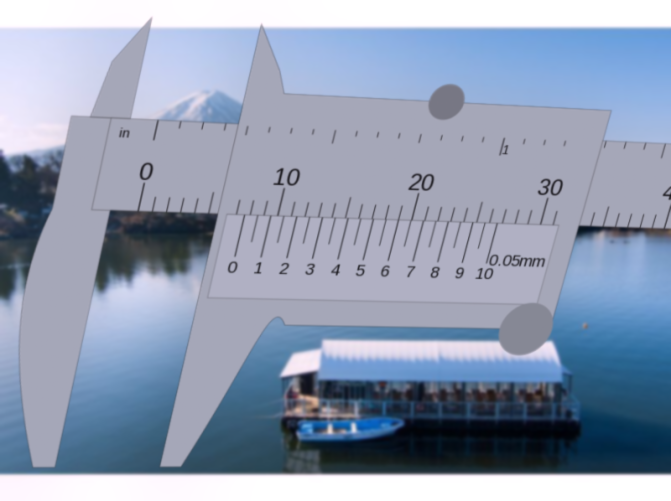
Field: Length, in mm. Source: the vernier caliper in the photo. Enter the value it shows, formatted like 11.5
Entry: 7.6
